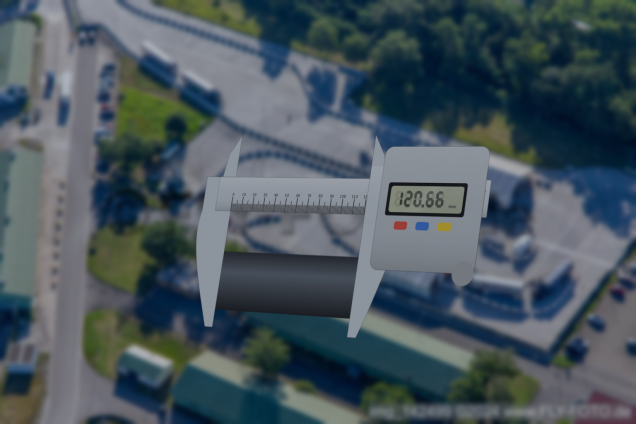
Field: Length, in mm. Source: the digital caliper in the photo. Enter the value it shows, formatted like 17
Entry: 120.66
